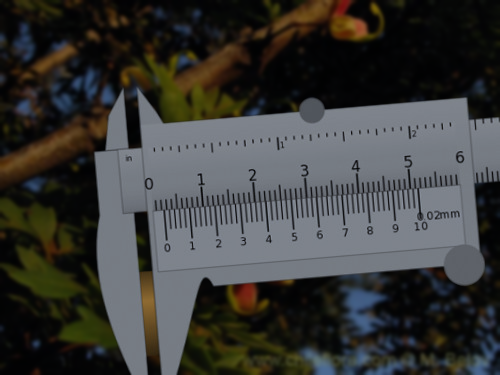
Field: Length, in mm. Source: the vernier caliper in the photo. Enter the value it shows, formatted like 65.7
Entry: 2.5
